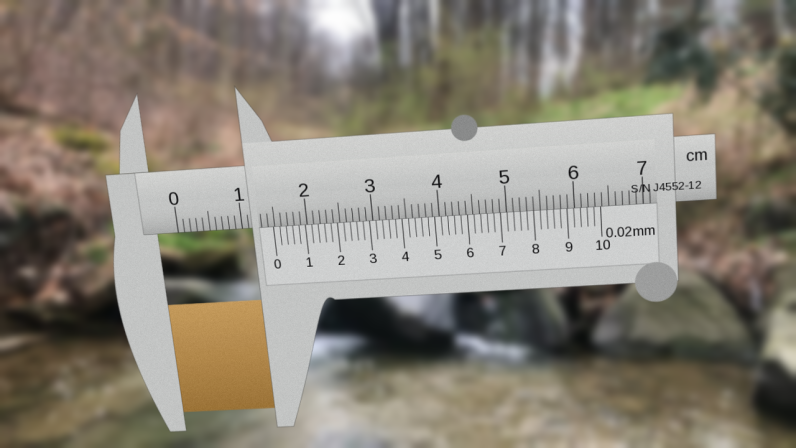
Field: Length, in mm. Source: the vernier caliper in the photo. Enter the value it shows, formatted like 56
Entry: 14.8
